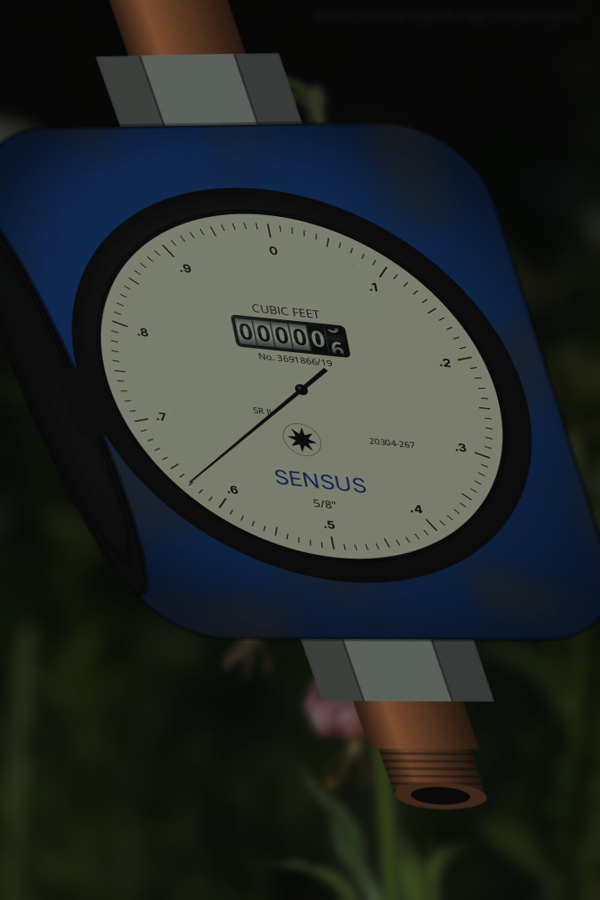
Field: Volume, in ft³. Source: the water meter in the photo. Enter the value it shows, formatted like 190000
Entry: 5.63
